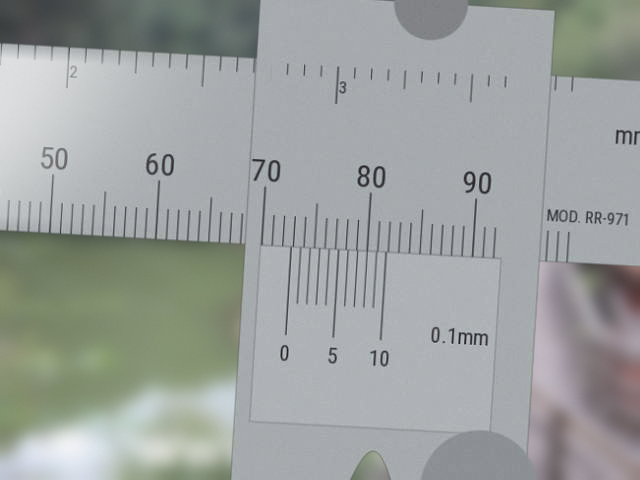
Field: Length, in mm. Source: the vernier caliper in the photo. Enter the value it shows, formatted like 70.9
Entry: 72.8
